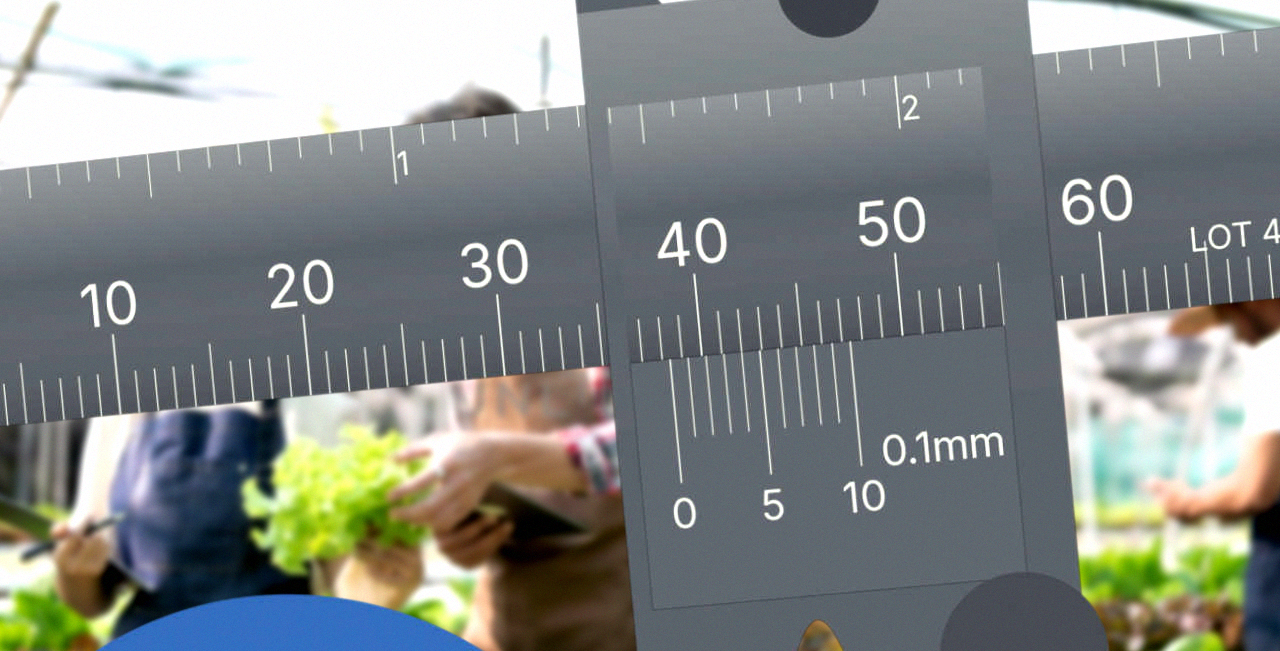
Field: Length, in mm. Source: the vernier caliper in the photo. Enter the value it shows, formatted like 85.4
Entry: 38.4
